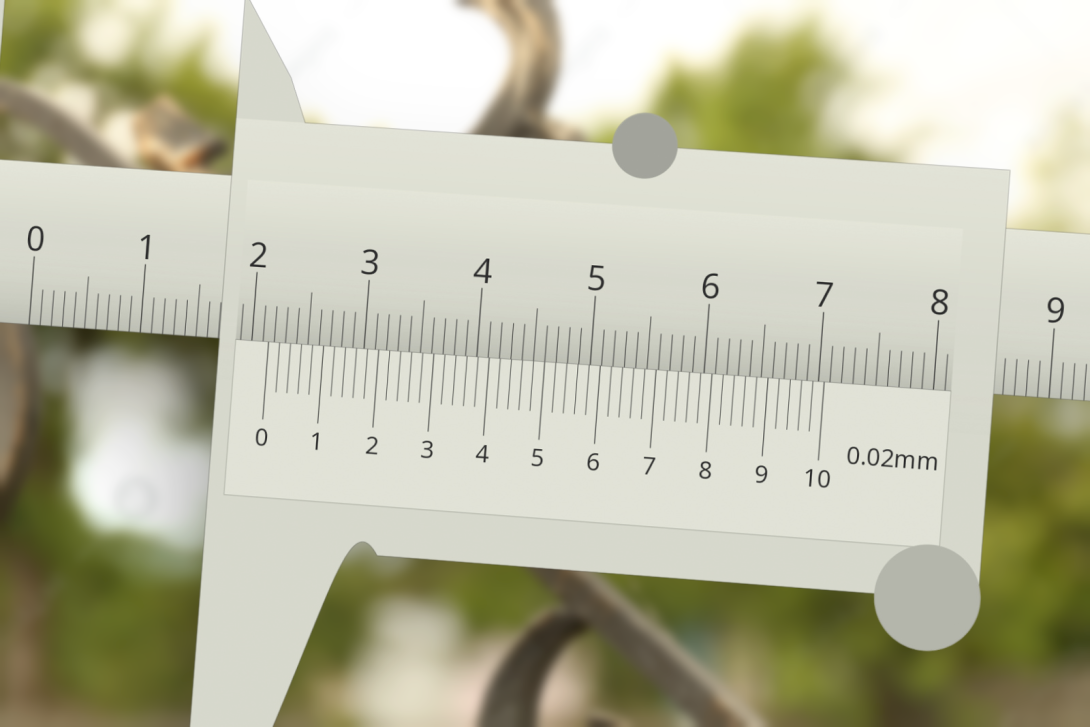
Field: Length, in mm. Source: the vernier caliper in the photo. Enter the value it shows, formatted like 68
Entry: 21.5
